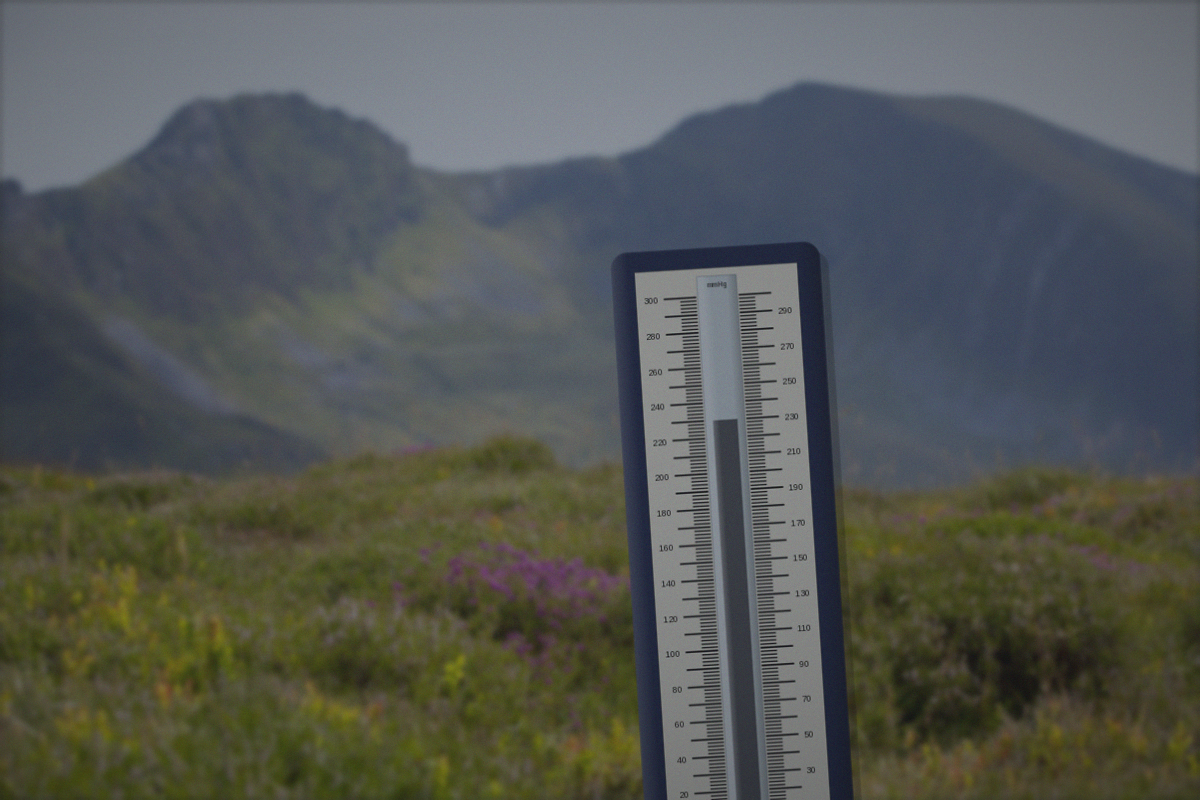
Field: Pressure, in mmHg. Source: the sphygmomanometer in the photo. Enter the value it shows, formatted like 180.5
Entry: 230
